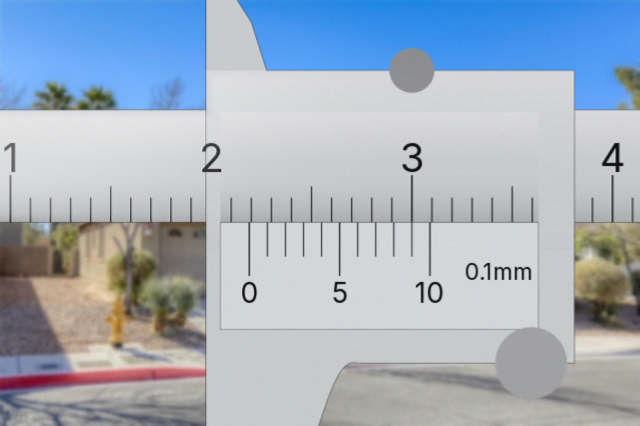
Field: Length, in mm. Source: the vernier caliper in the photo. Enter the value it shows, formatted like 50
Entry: 21.9
